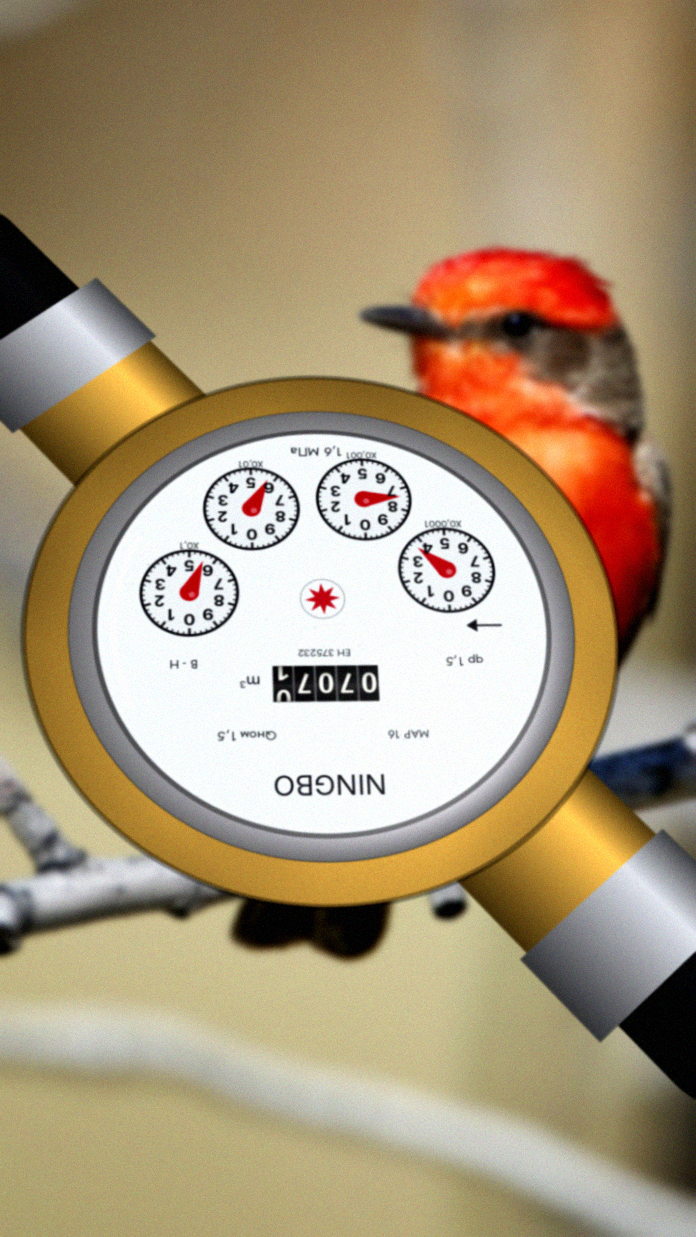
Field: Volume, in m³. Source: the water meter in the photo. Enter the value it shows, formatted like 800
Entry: 7070.5573
